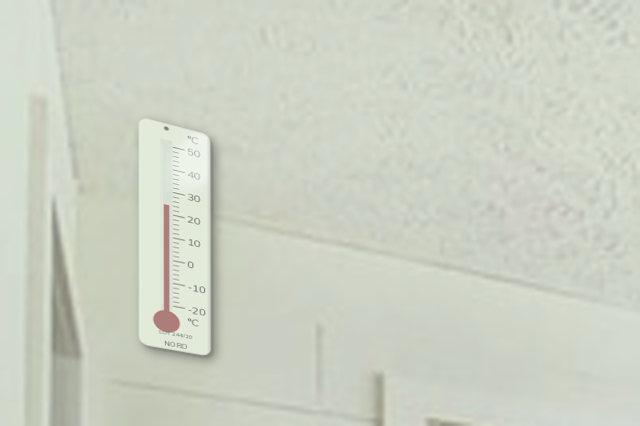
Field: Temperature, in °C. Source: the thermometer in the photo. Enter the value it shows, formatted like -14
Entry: 24
